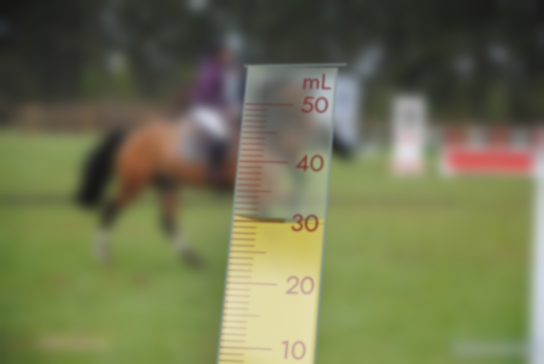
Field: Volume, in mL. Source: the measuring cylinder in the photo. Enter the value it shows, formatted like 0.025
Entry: 30
